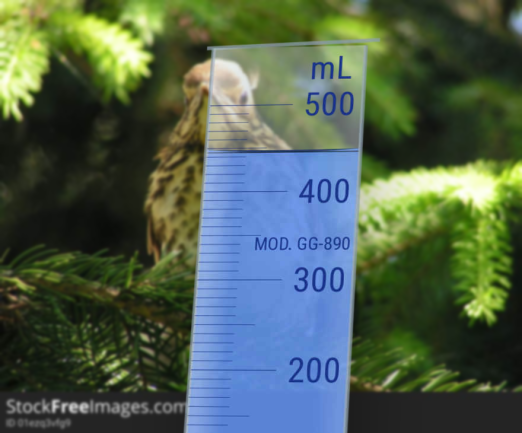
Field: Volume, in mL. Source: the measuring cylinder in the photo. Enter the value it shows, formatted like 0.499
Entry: 445
